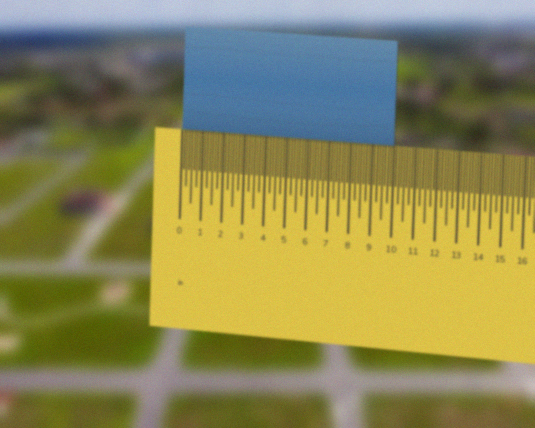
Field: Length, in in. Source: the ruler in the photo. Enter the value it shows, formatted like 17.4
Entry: 10
